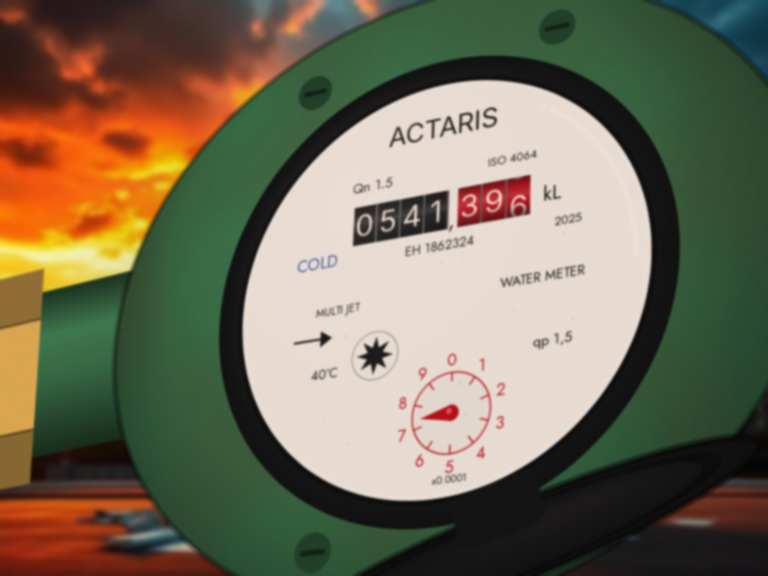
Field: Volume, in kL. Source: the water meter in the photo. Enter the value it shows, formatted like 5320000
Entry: 541.3957
